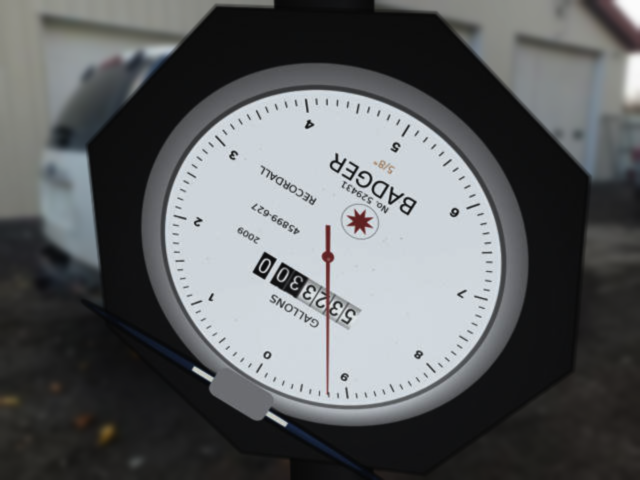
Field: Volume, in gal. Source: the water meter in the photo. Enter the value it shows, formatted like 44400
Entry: 5323299.2
